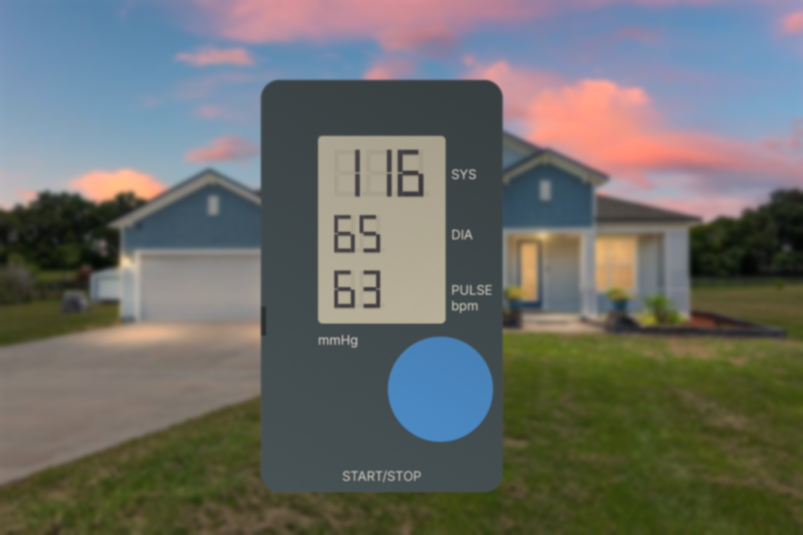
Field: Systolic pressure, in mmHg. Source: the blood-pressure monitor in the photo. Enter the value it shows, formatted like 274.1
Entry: 116
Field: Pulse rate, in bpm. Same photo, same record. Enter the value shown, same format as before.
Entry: 63
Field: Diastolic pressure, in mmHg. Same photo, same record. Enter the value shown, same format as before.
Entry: 65
